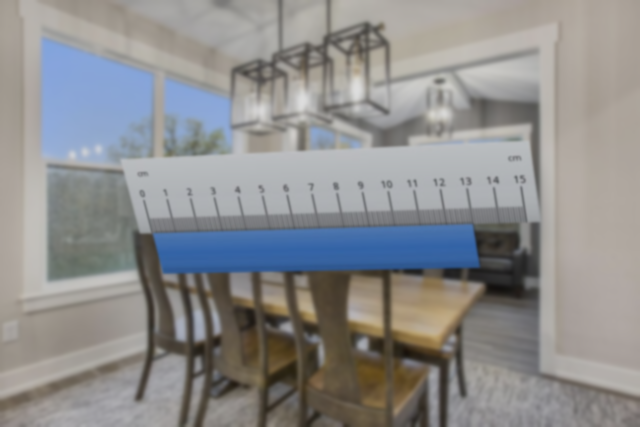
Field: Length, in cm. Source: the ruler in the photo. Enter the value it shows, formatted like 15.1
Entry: 13
